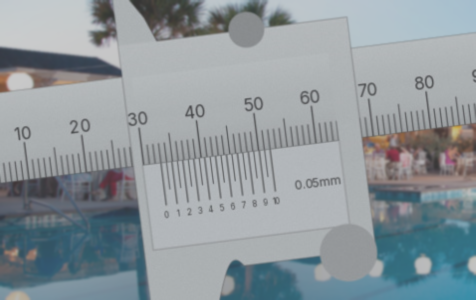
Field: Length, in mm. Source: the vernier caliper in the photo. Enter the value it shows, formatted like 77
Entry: 33.0
